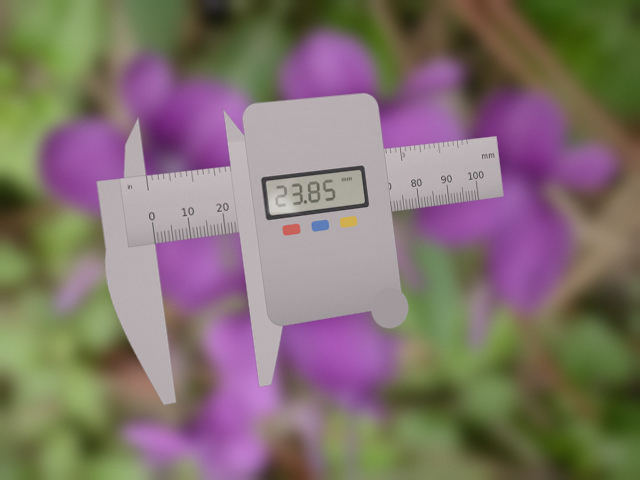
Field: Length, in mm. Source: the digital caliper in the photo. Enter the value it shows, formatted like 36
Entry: 23.85
